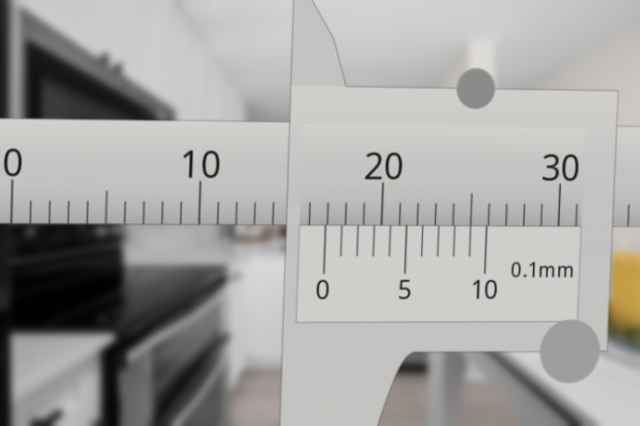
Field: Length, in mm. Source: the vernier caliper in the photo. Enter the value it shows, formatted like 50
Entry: 16.9
